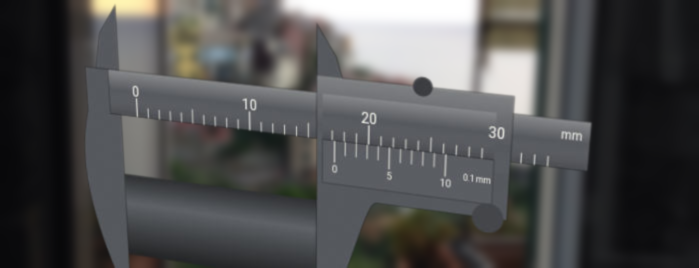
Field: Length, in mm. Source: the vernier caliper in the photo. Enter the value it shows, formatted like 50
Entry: 17.2
